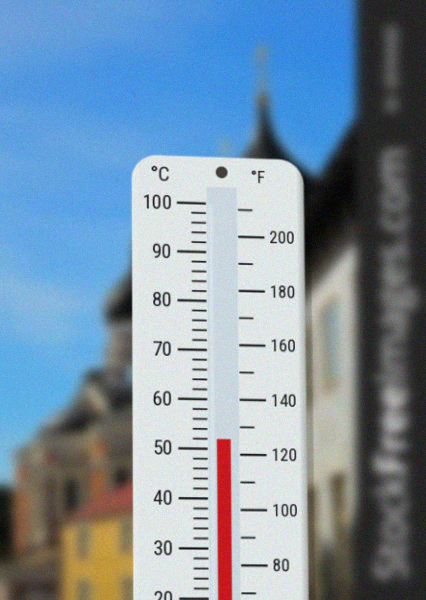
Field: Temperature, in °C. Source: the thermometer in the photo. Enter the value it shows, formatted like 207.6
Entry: 52
